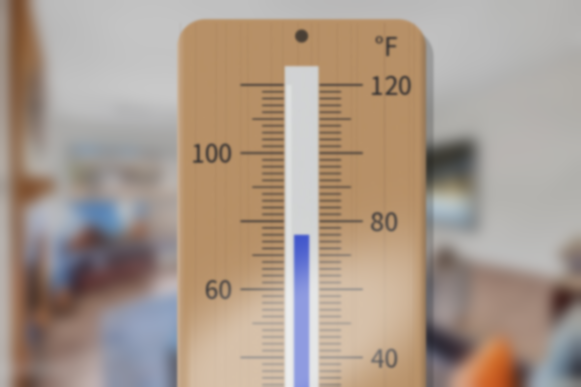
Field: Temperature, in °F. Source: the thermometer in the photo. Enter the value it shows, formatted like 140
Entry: 76
